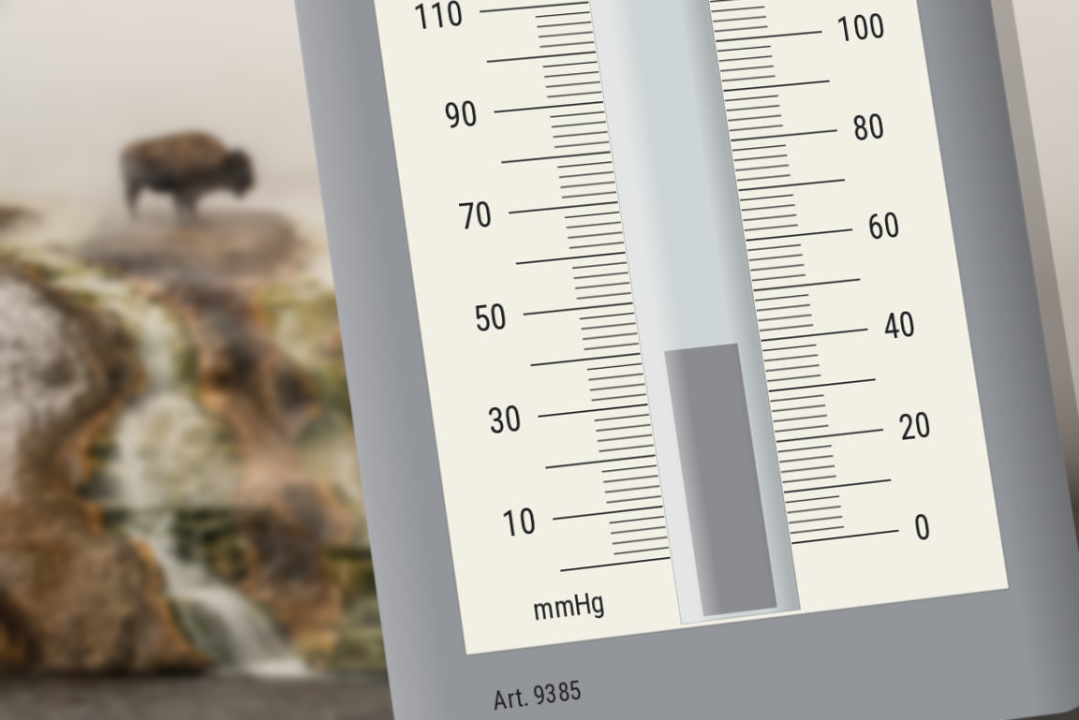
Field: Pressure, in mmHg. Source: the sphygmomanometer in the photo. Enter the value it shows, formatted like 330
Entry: 40
